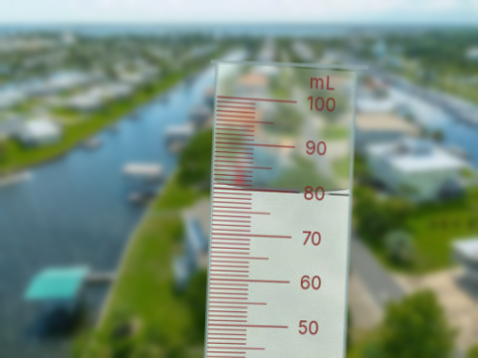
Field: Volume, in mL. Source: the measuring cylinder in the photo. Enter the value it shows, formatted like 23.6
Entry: 80
